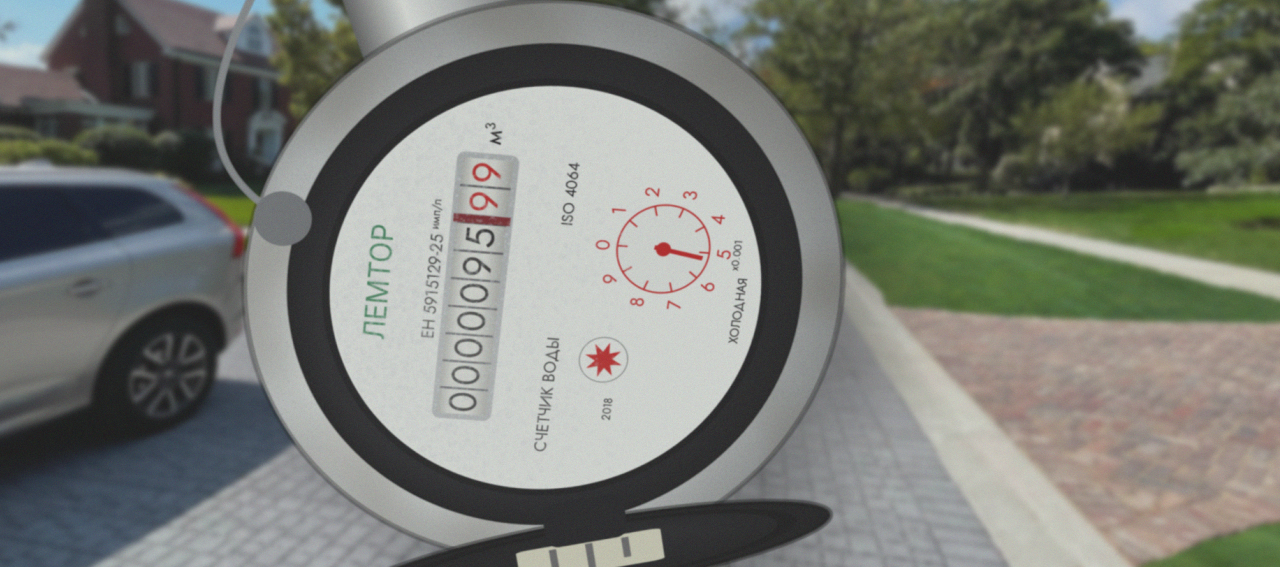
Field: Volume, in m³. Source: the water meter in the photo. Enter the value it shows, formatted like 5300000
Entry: 95.995
